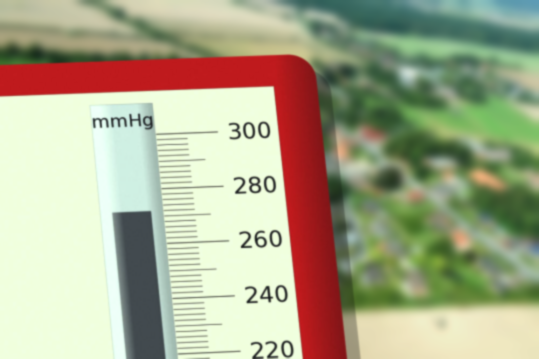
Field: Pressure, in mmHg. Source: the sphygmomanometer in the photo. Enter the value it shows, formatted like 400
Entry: 272
